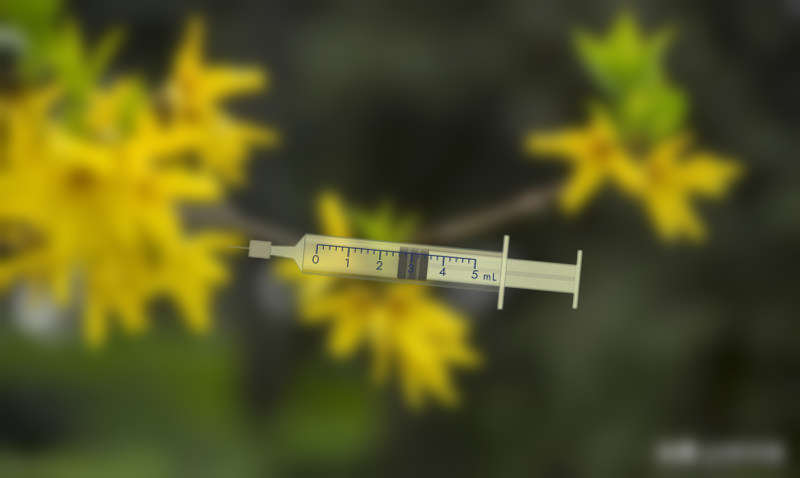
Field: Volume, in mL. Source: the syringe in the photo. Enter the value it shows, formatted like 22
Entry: 2.6
